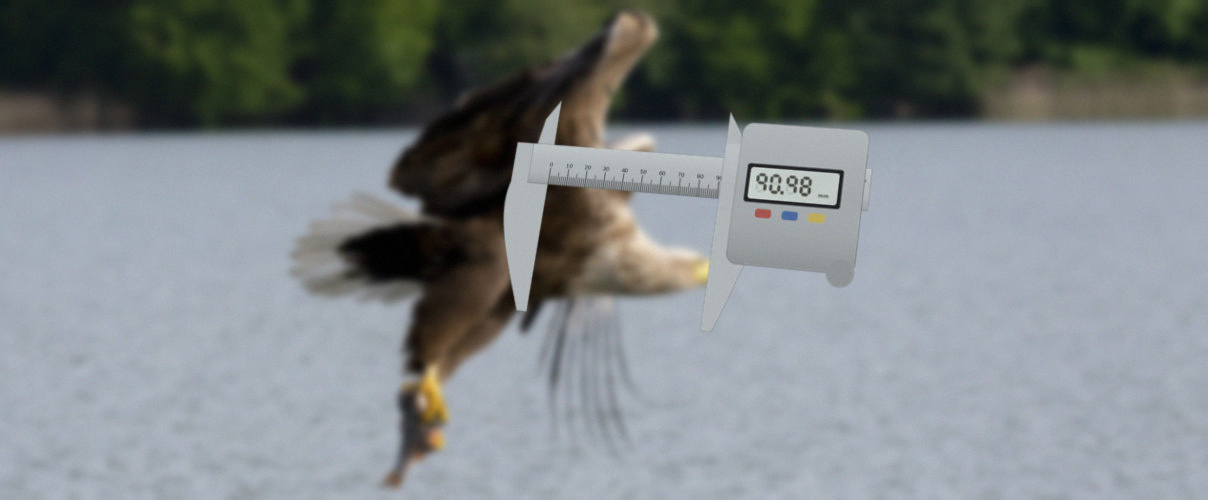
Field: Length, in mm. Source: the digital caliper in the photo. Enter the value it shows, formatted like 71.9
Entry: 90.98
